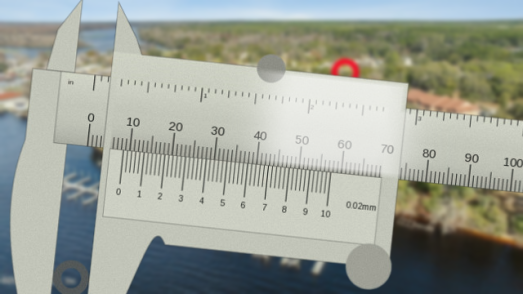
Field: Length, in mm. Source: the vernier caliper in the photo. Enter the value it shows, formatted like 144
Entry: 8.5
